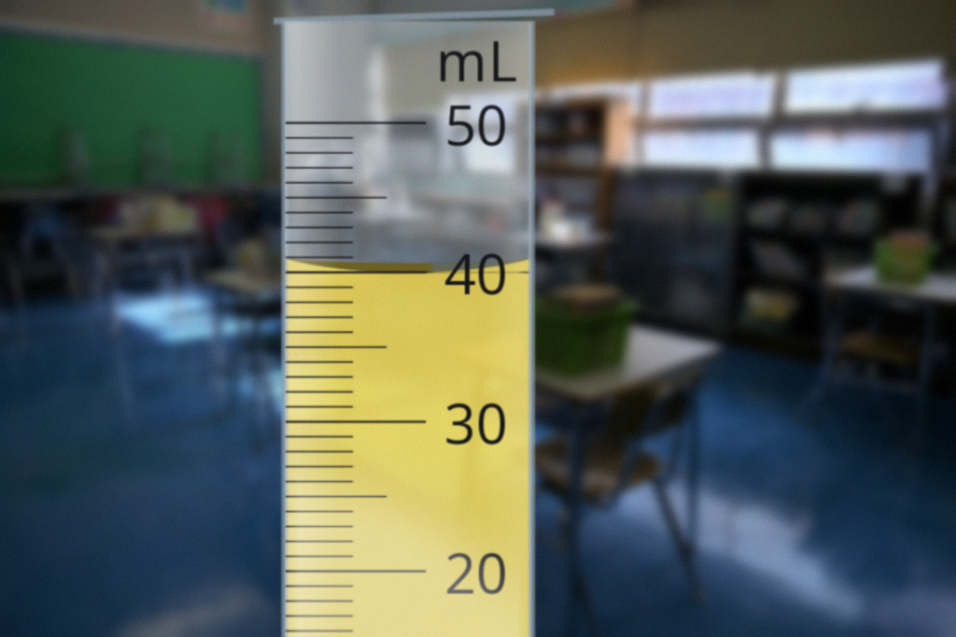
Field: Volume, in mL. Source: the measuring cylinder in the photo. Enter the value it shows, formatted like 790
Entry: 40
